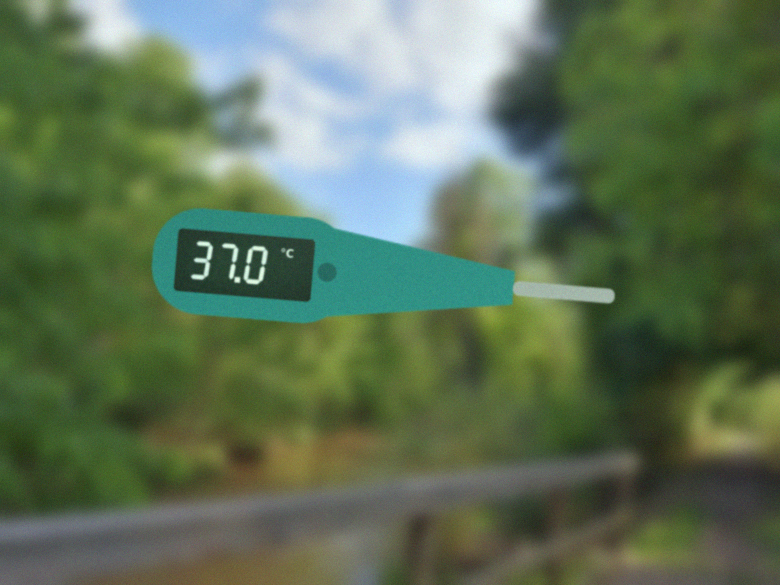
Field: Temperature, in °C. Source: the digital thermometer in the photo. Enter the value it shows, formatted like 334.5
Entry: 37.0
